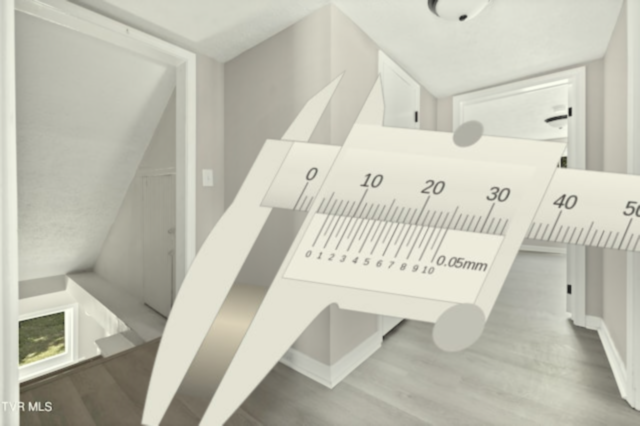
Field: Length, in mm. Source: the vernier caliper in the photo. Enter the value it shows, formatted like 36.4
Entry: 6.0
